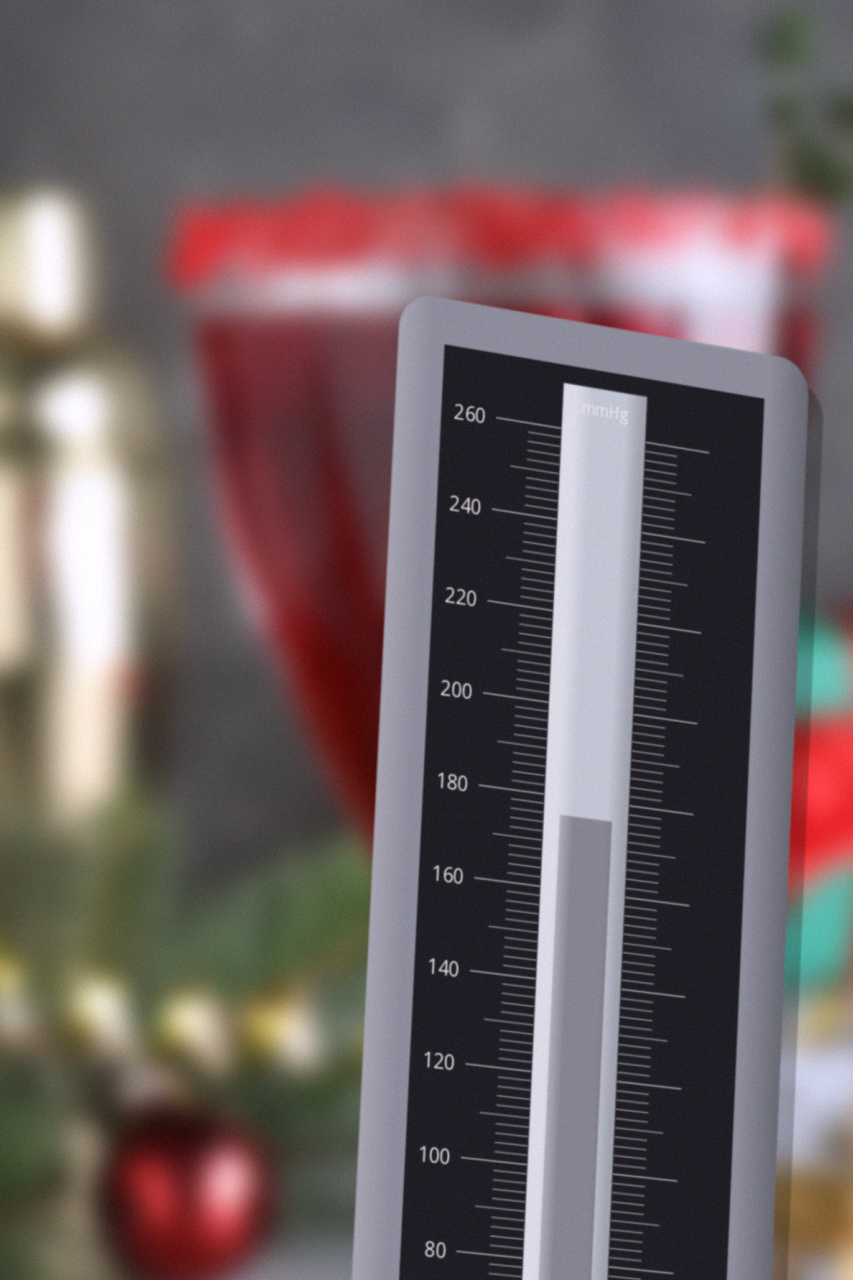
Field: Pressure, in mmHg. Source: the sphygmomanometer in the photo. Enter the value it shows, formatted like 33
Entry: 176
